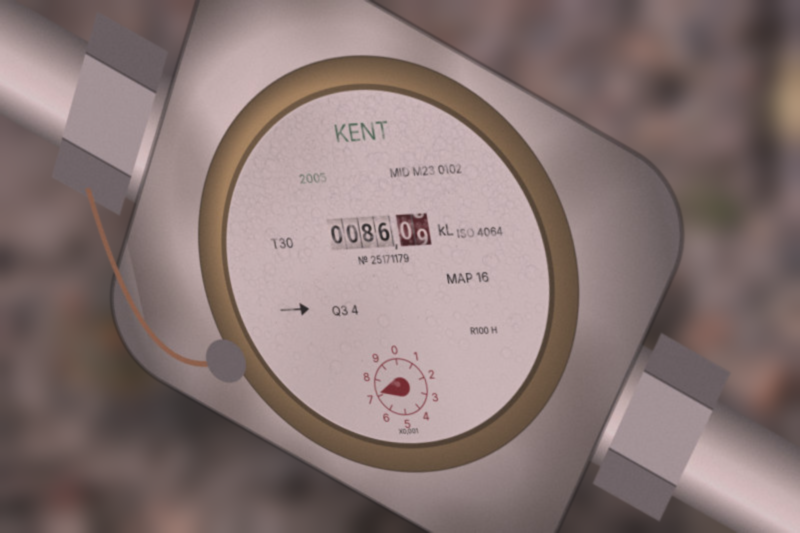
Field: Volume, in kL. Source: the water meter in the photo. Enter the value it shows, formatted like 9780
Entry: 86.087
